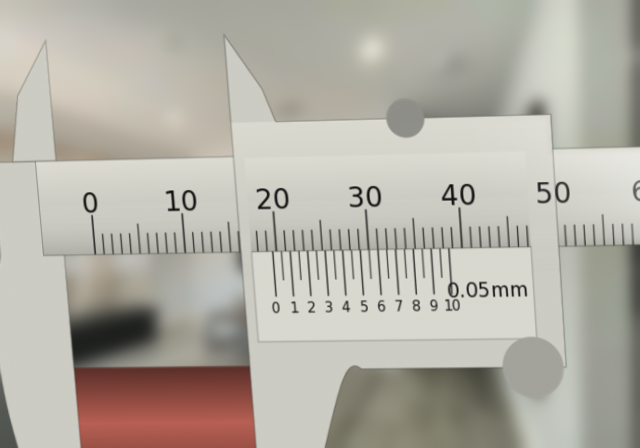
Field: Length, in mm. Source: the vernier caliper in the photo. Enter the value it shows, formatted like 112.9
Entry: 19.6
